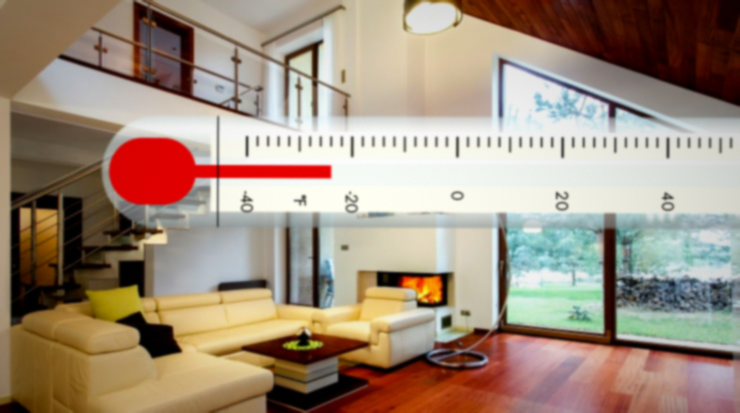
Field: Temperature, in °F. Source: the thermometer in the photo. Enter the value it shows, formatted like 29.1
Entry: -24
